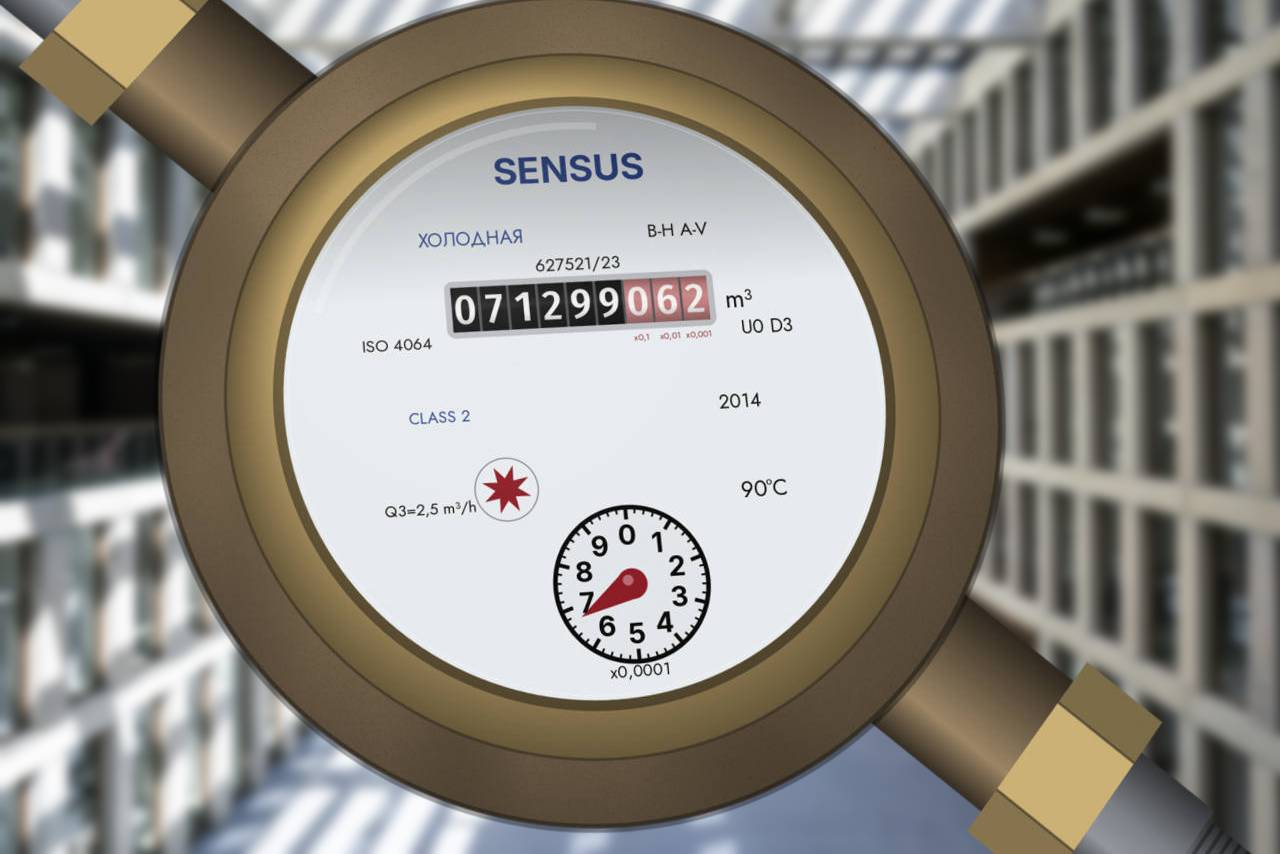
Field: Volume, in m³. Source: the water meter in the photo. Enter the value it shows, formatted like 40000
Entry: 71299.0626
